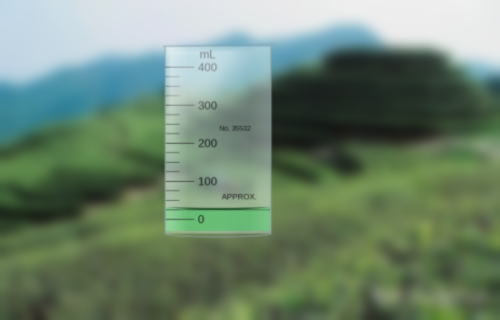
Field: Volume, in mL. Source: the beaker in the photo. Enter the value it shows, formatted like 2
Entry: 25
